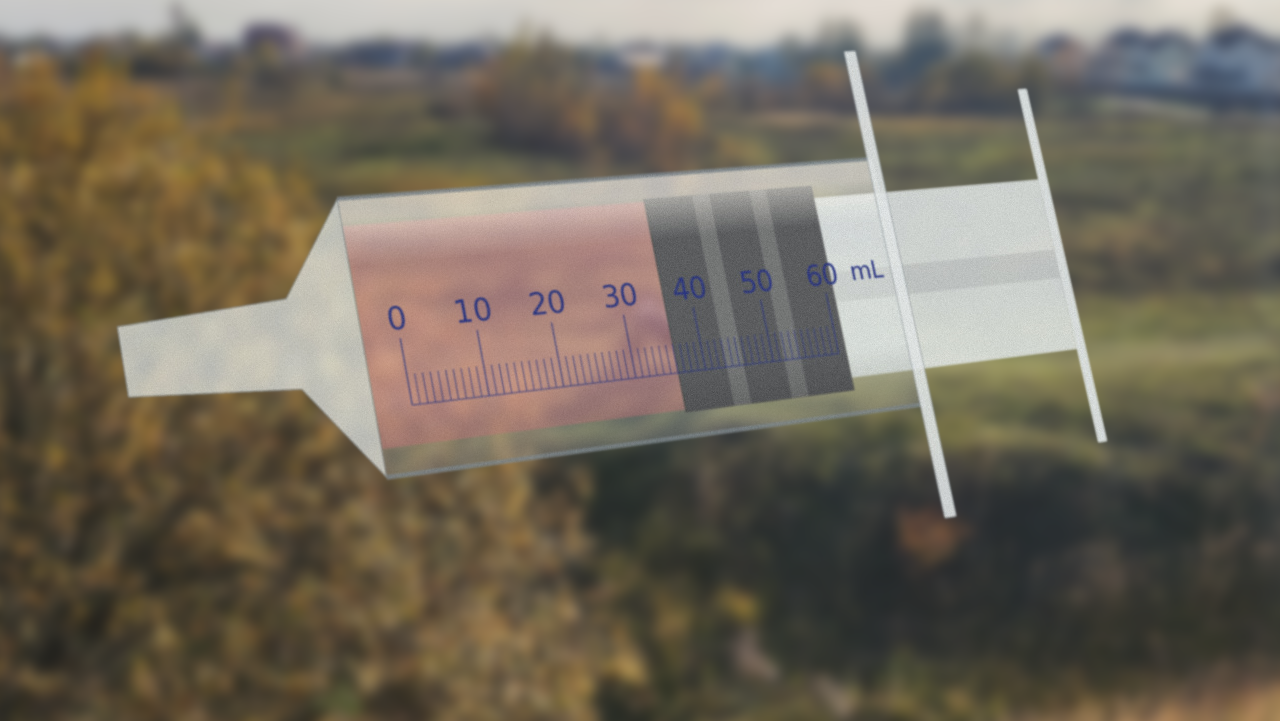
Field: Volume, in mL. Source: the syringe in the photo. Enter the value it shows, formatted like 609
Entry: 36
